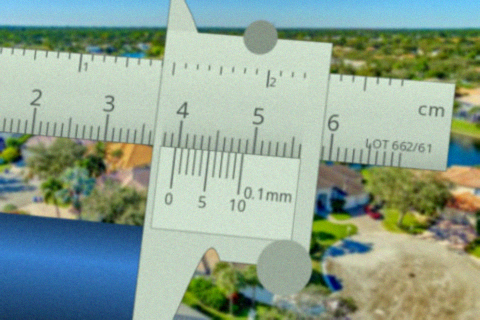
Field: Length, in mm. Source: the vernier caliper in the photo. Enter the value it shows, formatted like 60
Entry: 39.6
